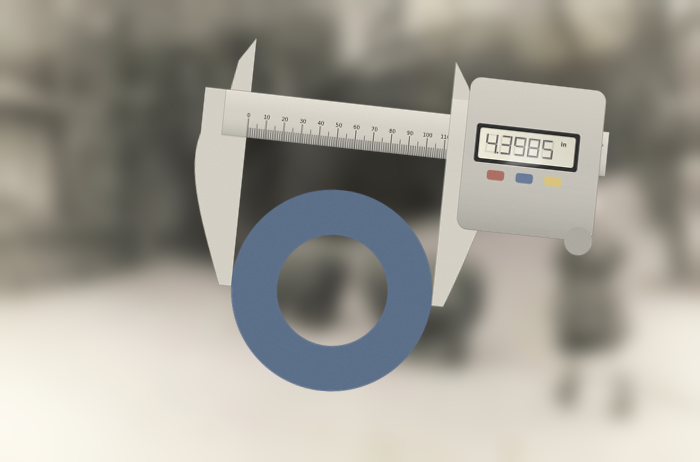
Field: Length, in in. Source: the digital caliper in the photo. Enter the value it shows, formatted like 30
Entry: 4.3985
